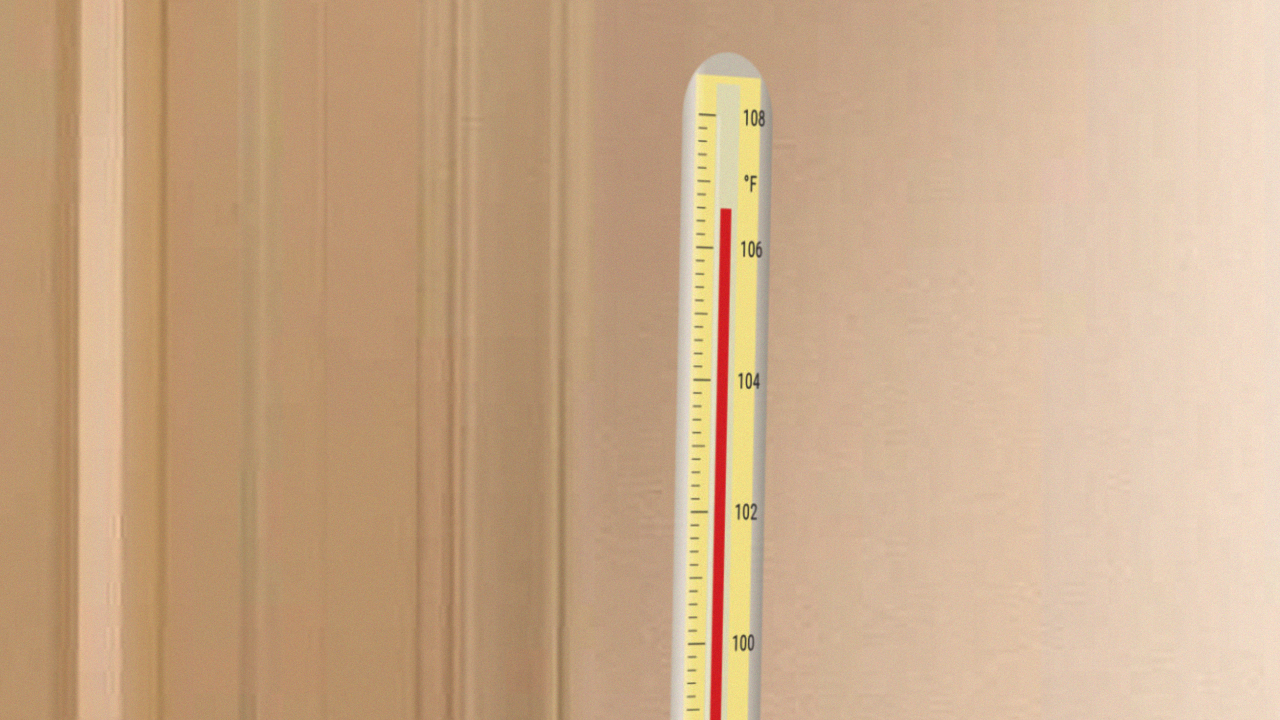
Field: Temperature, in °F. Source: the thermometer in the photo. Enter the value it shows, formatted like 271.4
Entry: 106.6
